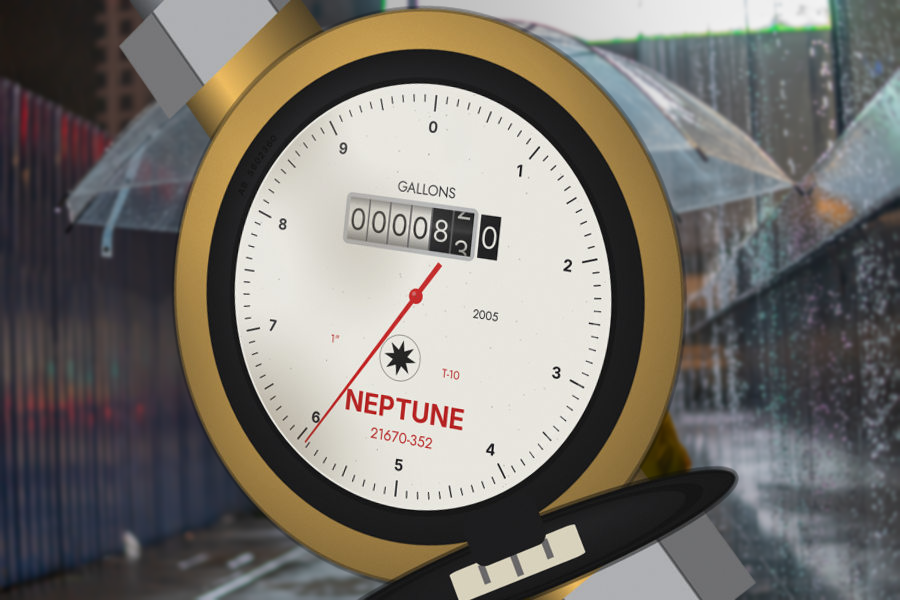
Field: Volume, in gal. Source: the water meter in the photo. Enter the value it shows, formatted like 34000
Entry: 825.9
